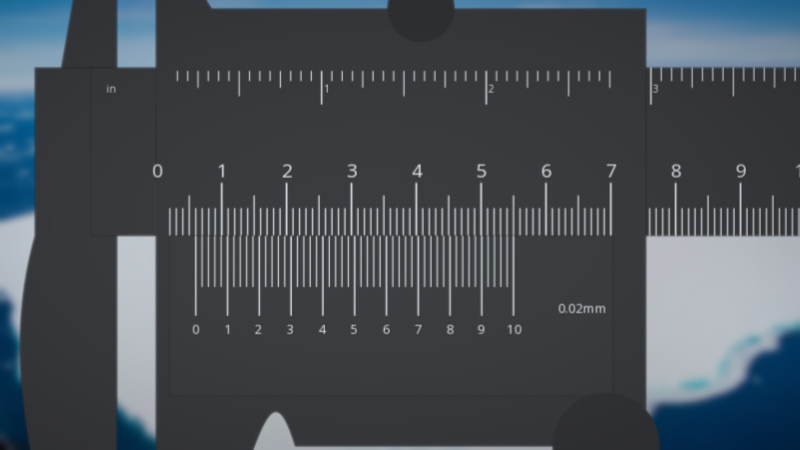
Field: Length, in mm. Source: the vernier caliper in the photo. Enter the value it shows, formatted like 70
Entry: 6.0
